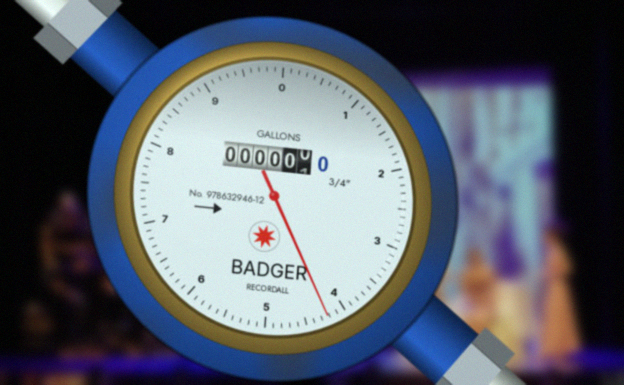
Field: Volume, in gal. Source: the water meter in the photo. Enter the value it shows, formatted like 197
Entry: 4.2
